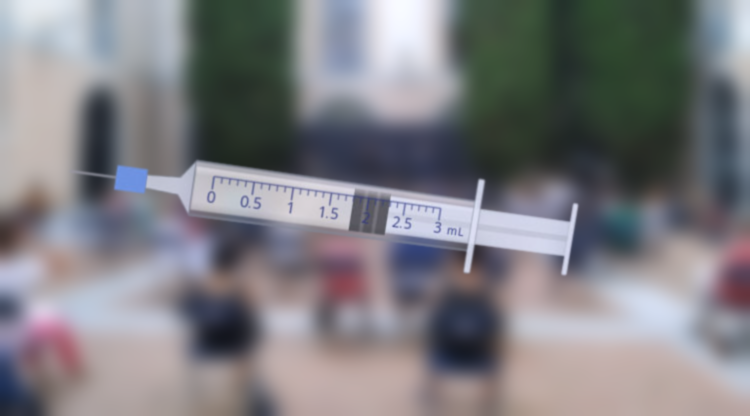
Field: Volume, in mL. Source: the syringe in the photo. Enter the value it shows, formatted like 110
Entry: 1.8
